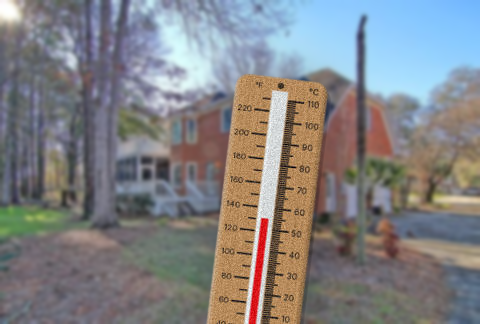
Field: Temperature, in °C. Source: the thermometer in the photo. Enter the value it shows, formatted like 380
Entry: 55
